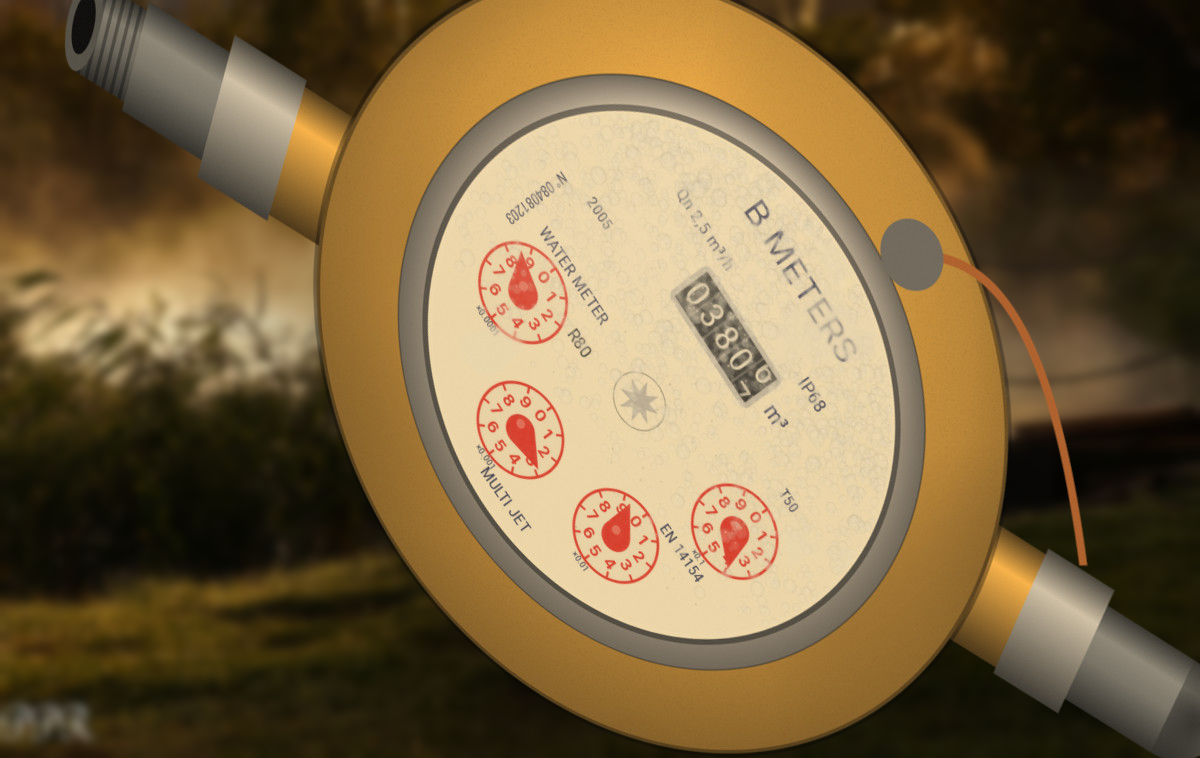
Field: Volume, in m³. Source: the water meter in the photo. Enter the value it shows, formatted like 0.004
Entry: 3806.3928
